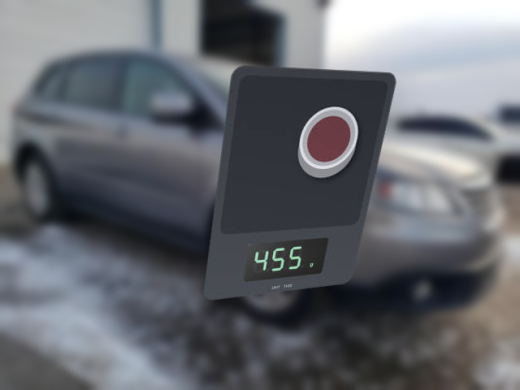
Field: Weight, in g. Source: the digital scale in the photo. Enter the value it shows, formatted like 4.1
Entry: 455
